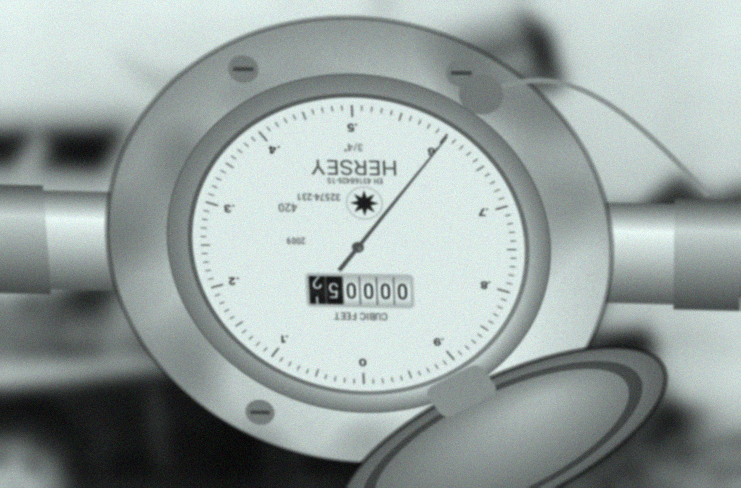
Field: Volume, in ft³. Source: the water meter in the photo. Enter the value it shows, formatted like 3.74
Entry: 51.60
